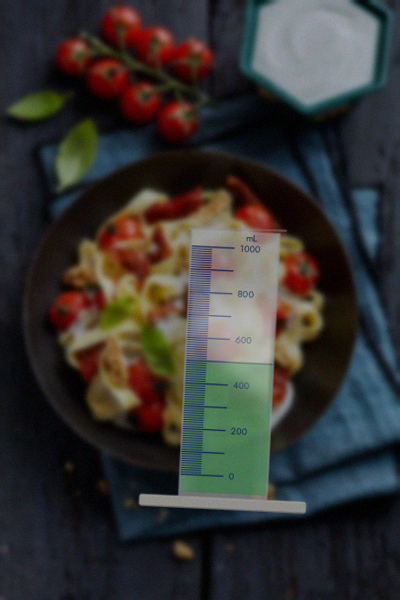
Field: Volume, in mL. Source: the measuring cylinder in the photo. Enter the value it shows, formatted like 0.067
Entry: 500
